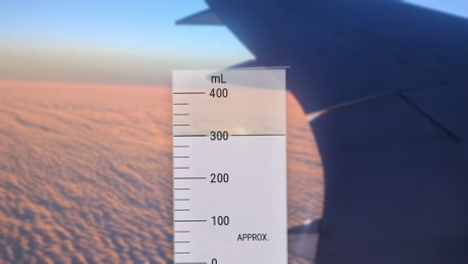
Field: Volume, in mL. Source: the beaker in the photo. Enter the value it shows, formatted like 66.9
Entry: 300
